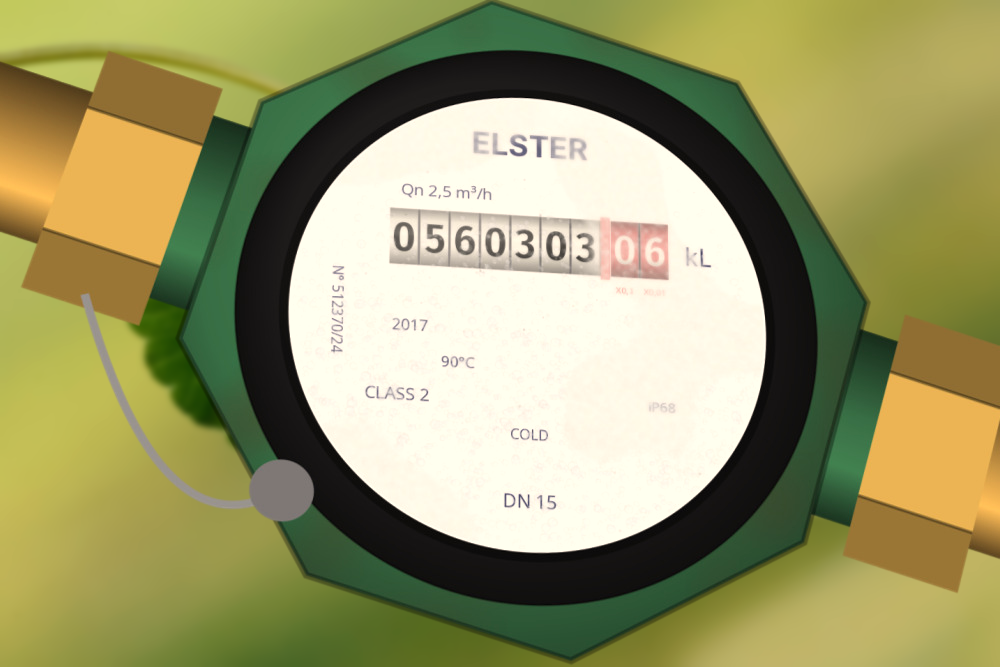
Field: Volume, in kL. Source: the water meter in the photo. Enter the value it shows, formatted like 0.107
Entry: 560303.06
